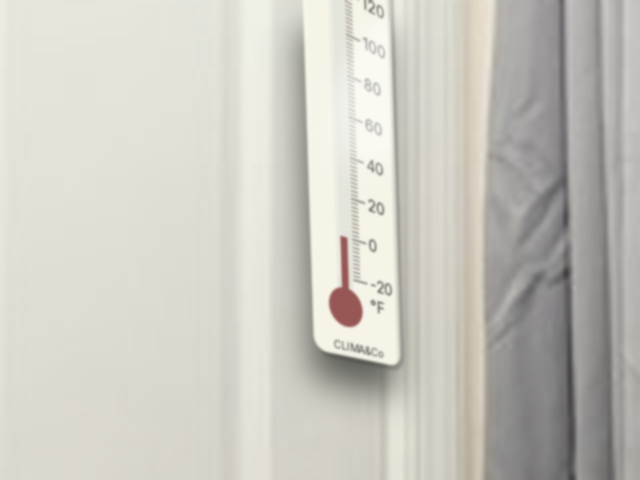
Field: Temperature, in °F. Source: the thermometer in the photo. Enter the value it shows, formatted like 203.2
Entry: 0
